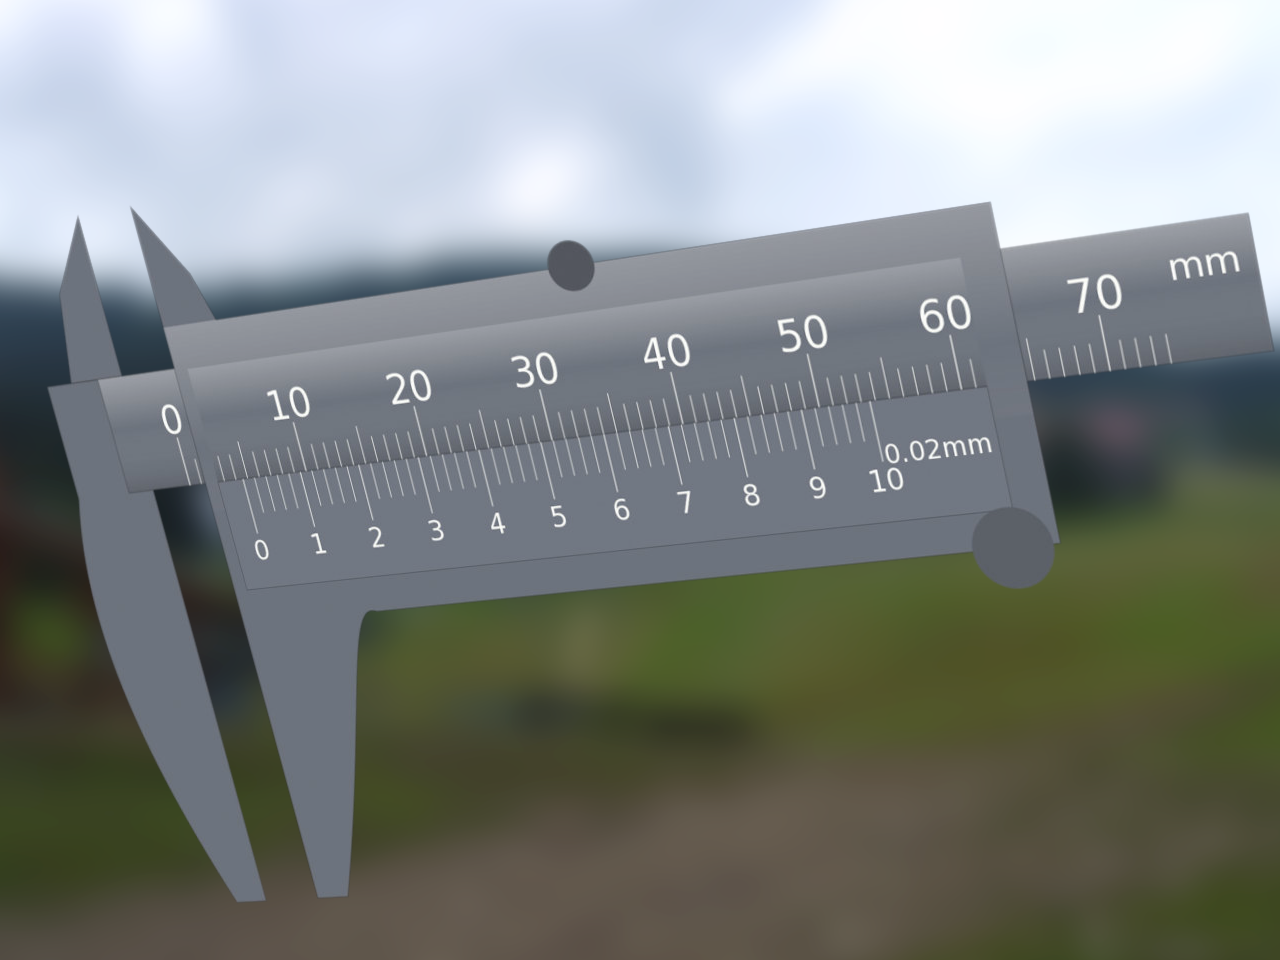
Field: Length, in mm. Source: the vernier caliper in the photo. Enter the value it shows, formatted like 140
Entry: 4.6
